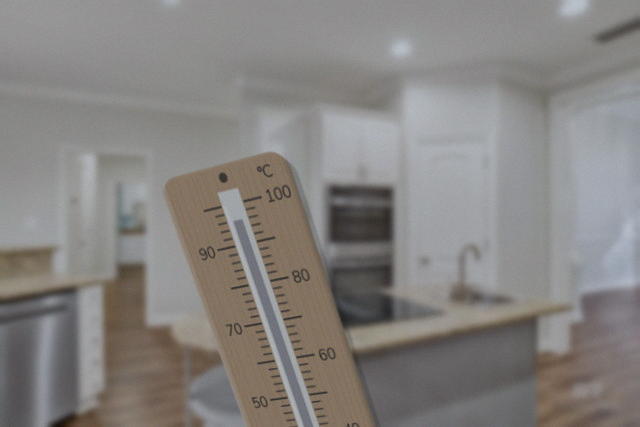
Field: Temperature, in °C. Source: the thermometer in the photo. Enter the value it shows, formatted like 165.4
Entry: 96
